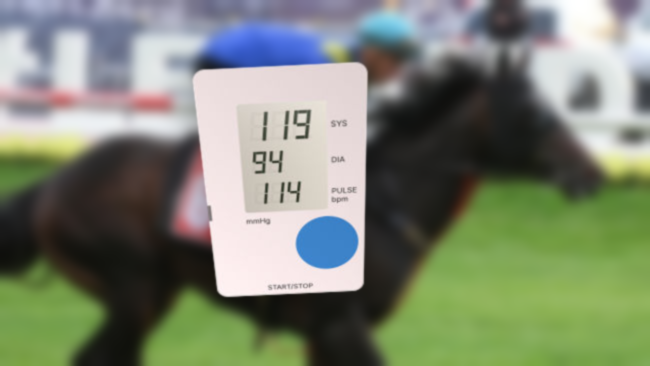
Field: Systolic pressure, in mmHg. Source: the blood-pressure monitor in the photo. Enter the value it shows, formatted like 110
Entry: 119
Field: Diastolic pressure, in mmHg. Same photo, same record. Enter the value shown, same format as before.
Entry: 94
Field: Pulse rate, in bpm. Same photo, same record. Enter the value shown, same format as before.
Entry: 114
